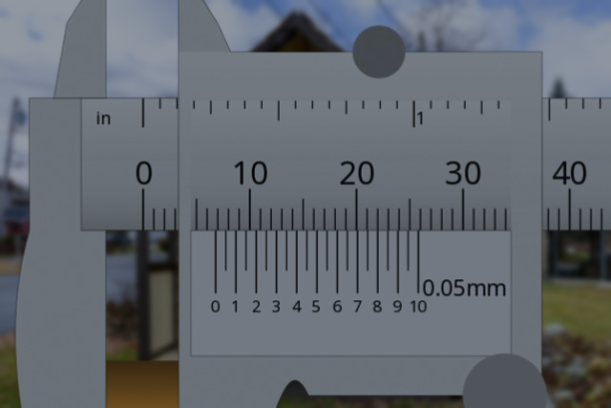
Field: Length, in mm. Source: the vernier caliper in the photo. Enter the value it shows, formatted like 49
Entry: 6.8
